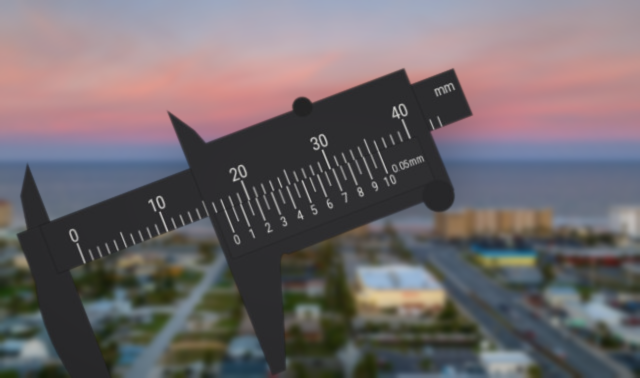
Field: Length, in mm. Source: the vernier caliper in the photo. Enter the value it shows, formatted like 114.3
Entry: 17.0
